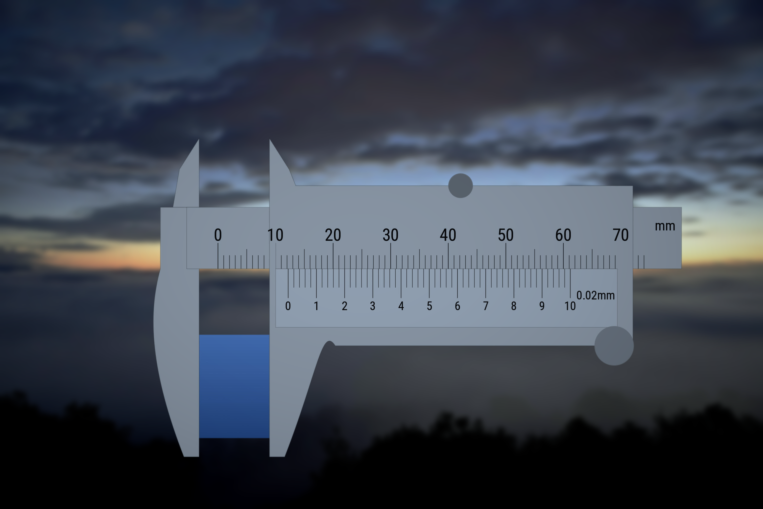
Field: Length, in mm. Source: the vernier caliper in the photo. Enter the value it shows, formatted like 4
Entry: 12.2
